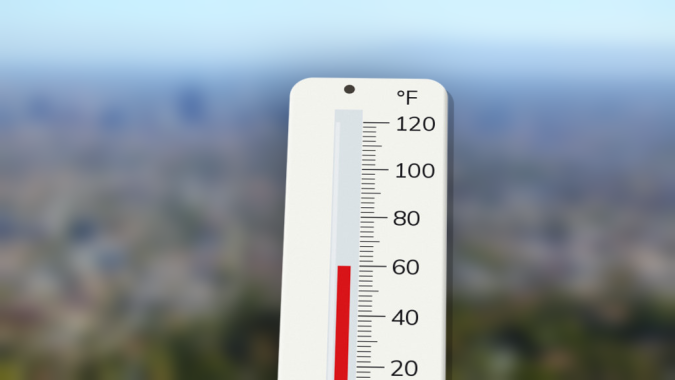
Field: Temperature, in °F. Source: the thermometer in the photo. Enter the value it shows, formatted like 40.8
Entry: 60
